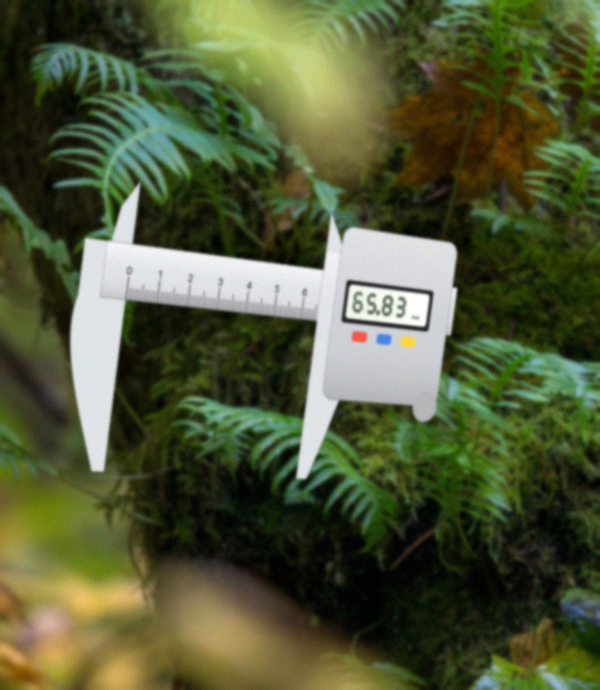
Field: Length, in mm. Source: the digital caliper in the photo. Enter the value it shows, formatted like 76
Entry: 65.83
